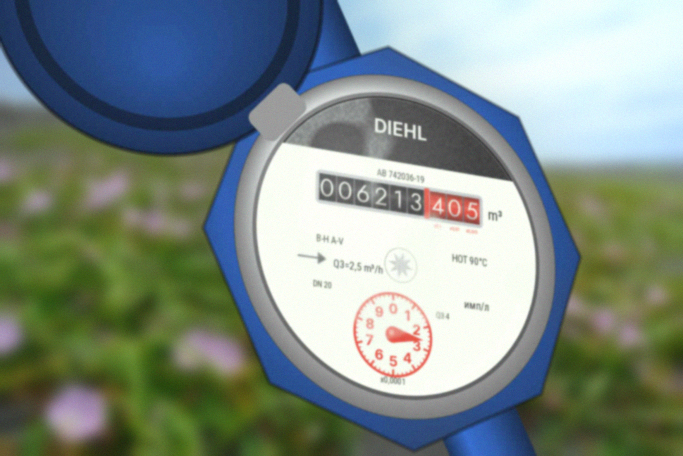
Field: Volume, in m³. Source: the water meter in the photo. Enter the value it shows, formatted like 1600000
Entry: 6213.4052
